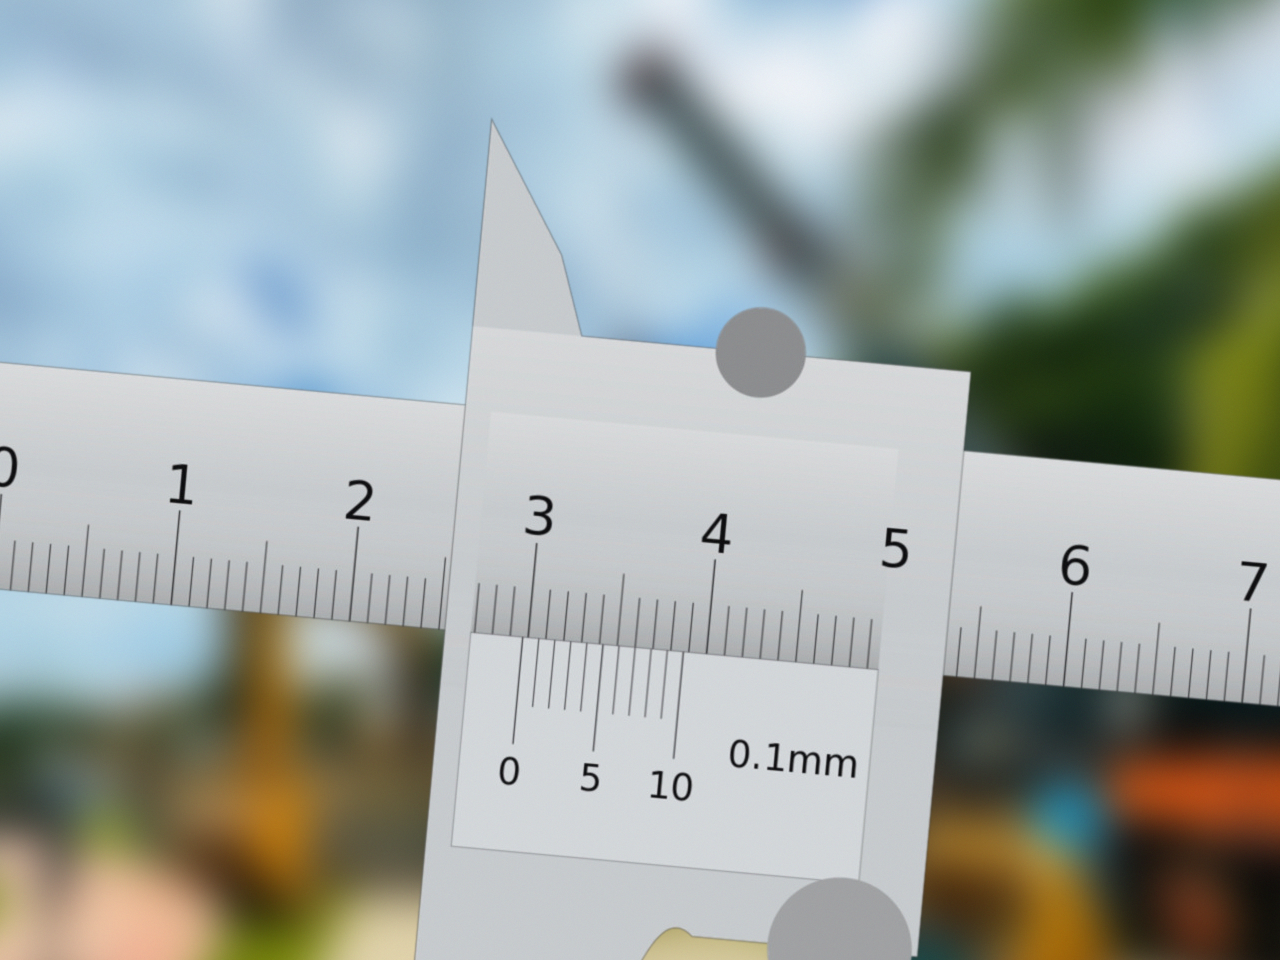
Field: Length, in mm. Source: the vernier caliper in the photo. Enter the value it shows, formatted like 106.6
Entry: 29.7
